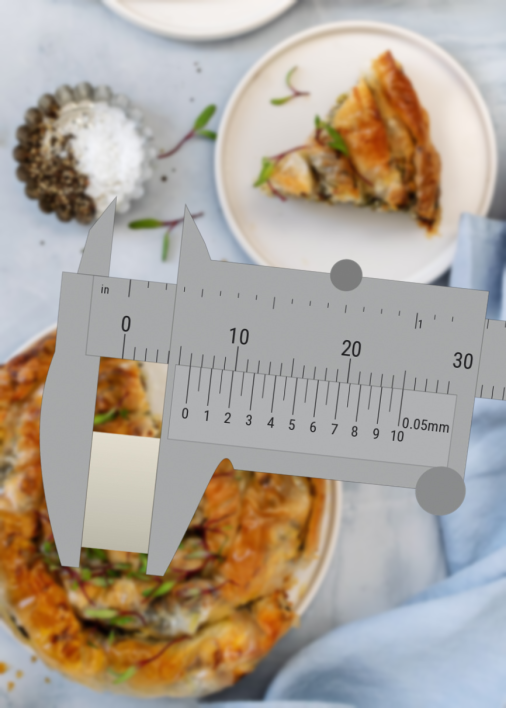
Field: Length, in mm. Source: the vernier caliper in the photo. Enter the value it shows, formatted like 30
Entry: 6.0
